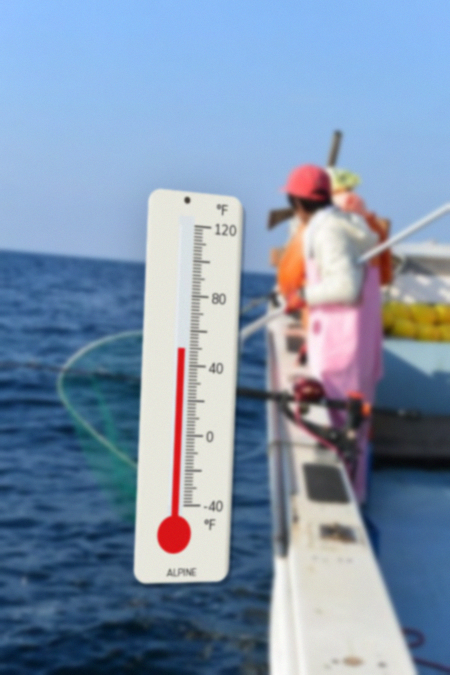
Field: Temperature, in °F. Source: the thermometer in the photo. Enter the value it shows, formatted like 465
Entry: 50
